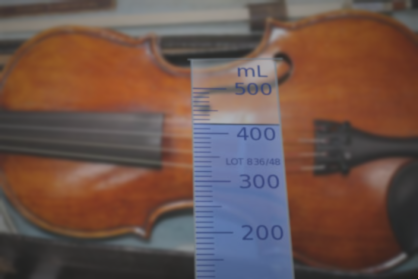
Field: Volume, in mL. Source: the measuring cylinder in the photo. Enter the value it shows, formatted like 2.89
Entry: 420
